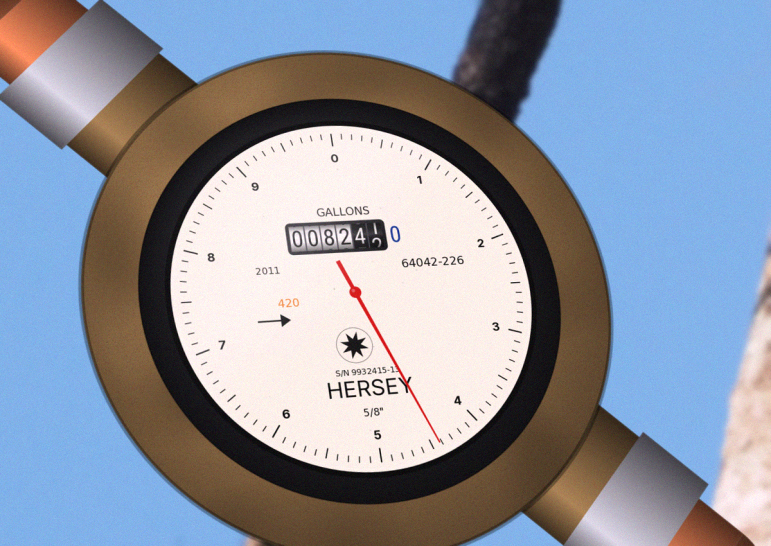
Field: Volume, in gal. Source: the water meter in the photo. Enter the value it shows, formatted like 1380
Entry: 82414.4
